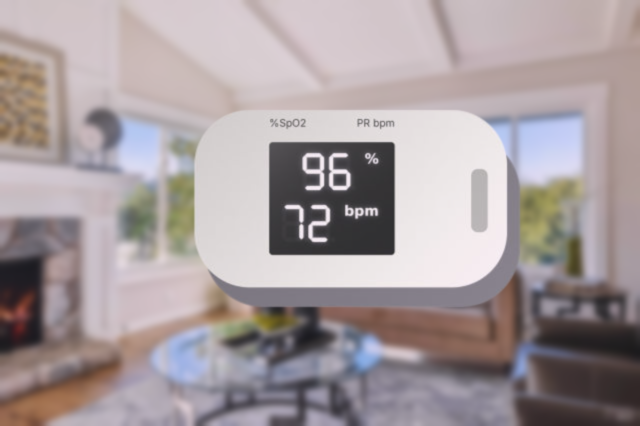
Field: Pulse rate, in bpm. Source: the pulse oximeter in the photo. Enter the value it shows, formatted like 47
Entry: 72
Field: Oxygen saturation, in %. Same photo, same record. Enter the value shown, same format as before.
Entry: 96
